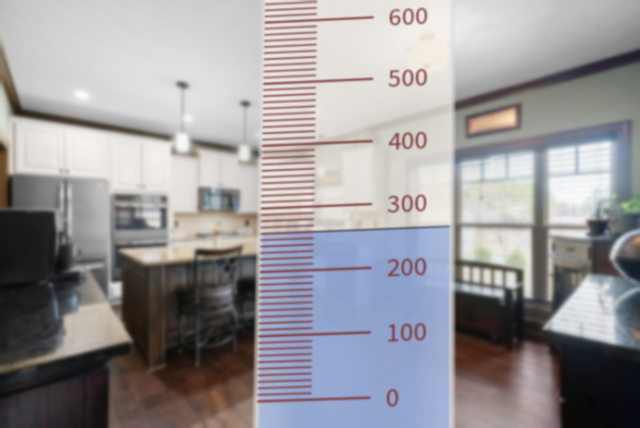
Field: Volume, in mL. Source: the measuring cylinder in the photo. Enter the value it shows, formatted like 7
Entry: 260
